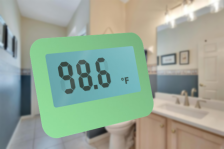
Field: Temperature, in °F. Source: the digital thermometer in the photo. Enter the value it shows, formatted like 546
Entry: 98.6
